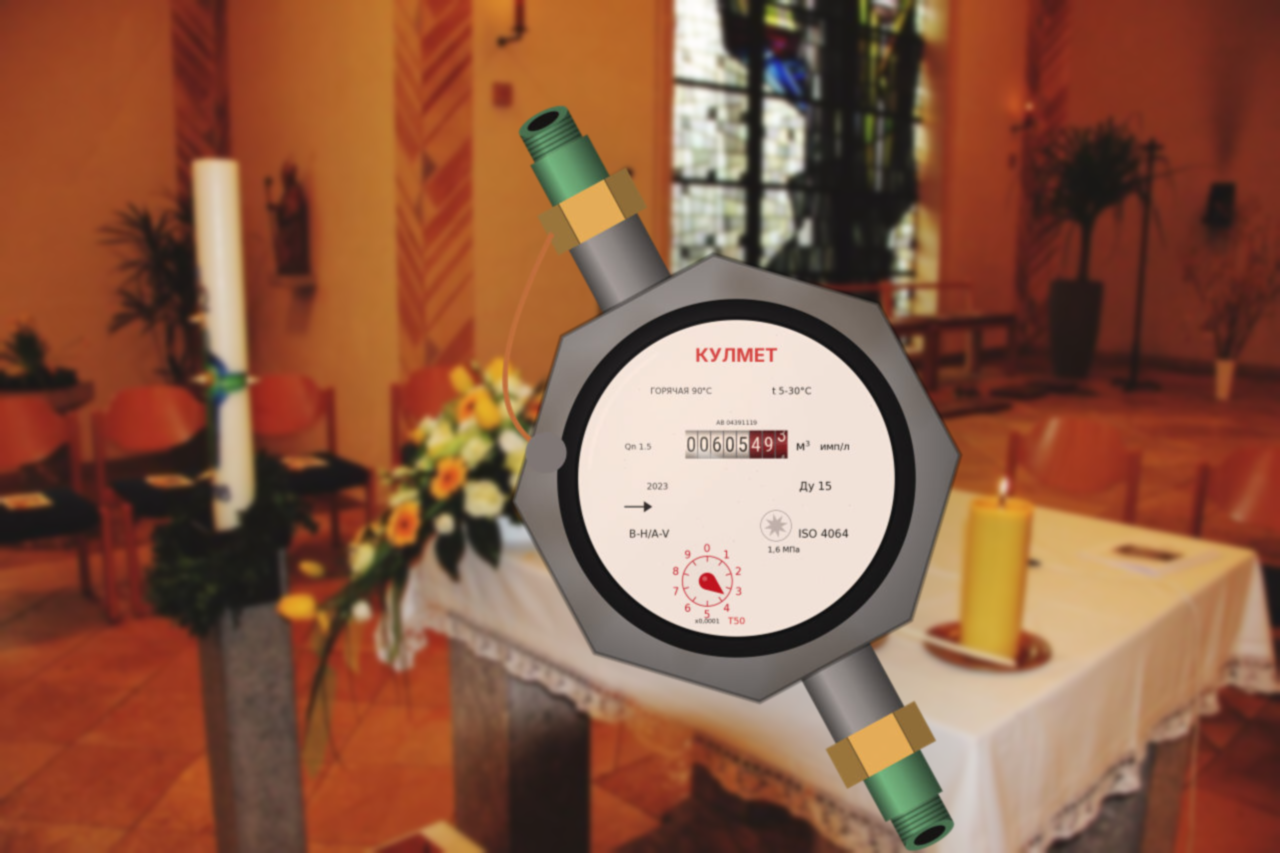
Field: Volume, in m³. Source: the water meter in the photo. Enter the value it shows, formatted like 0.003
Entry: 605.4933
